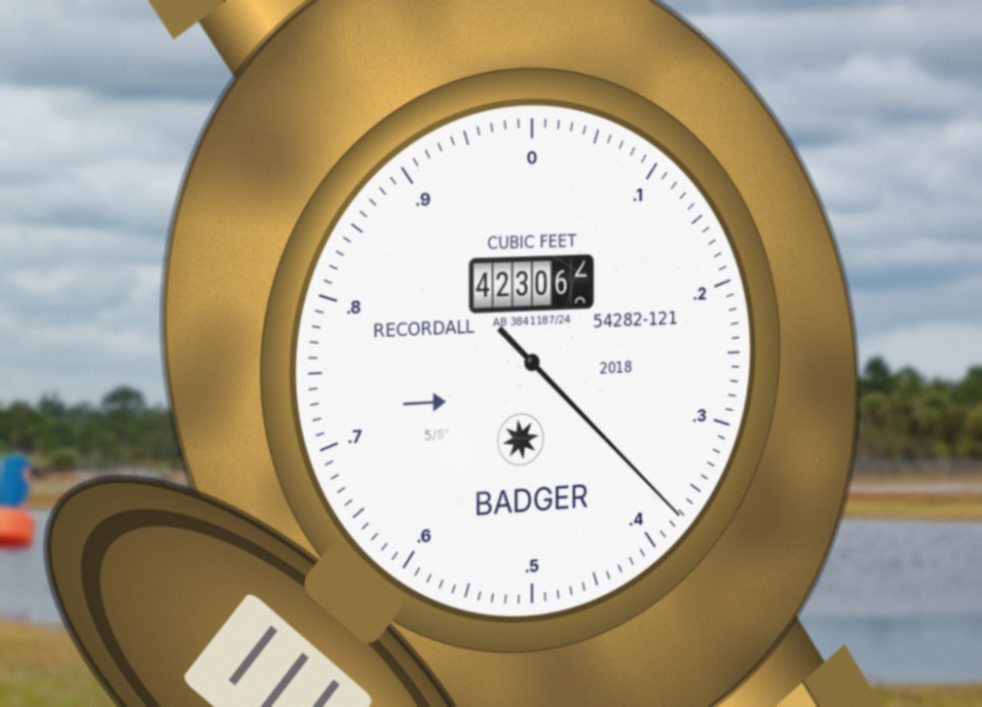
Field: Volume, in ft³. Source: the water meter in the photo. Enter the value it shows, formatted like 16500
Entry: 423062.37
